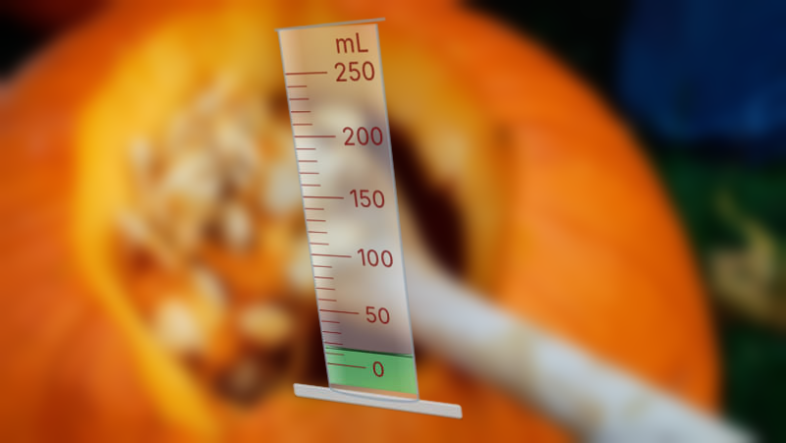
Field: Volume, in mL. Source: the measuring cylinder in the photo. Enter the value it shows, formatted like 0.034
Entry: 15
